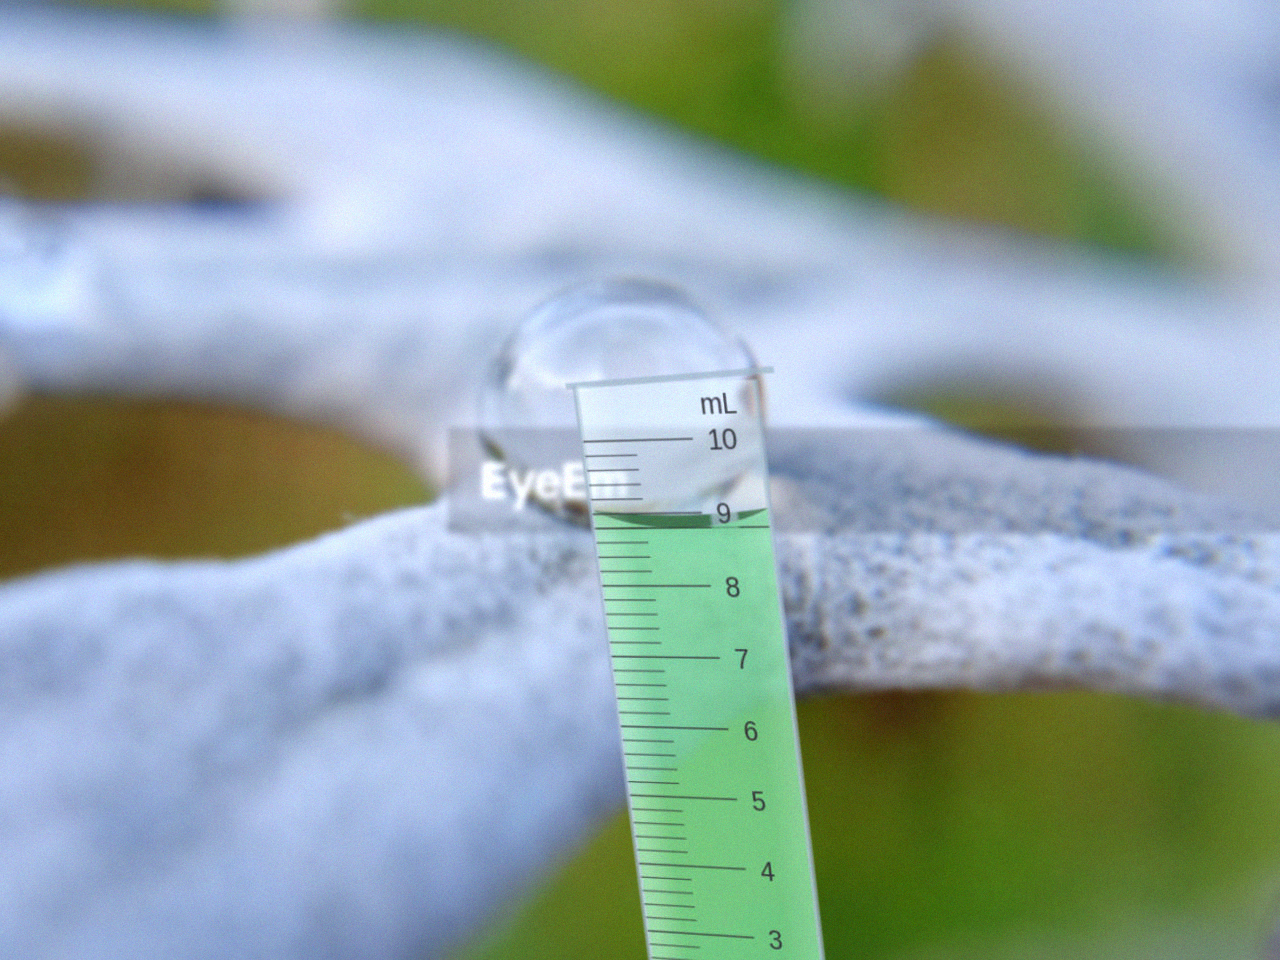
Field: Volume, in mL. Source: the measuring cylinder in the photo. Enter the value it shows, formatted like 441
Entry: 8.8
